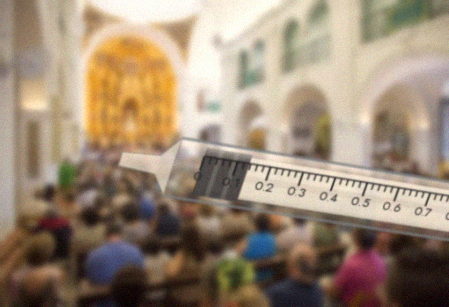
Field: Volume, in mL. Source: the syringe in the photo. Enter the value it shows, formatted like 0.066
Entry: 0
